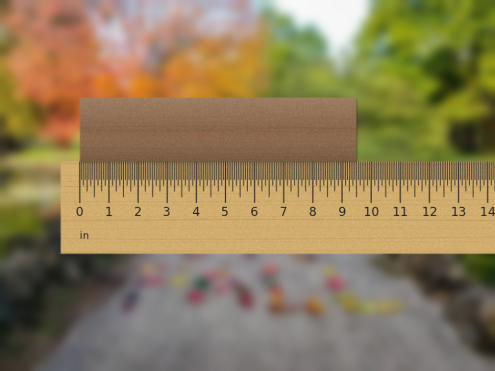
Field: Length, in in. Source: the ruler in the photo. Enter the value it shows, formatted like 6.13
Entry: 9.5
